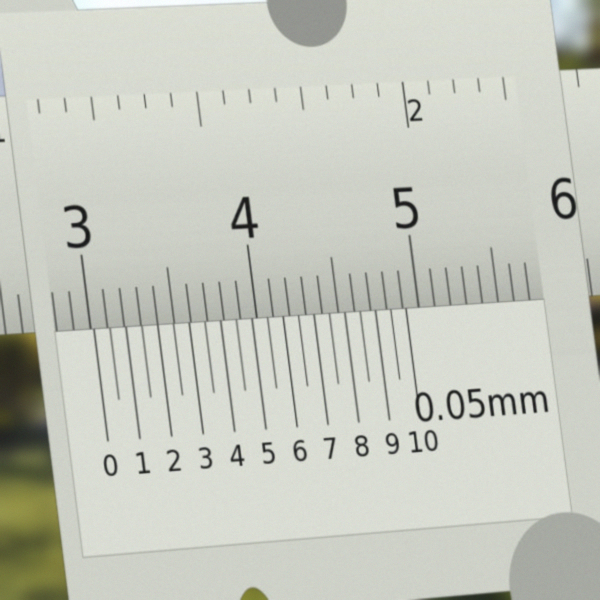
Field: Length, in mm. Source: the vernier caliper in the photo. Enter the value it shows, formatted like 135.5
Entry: 30.2
